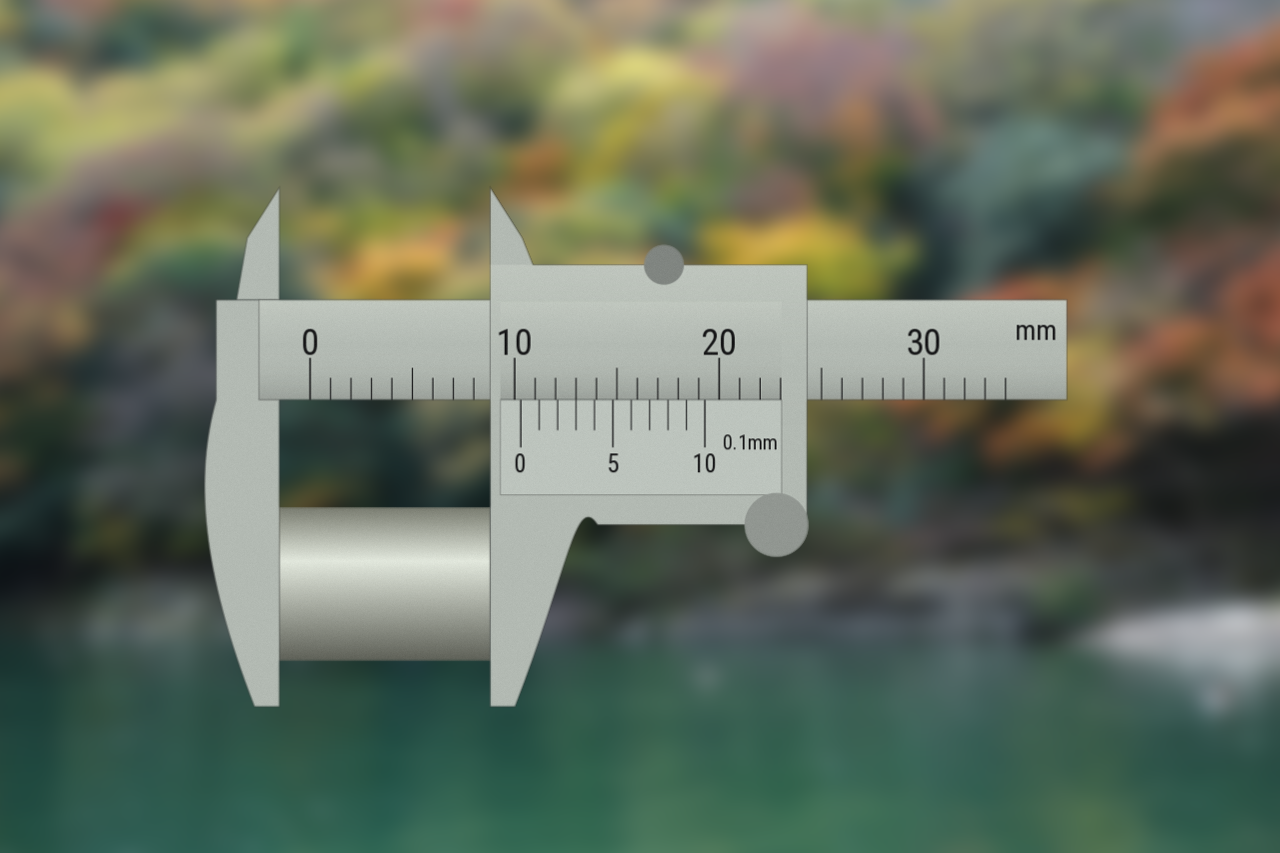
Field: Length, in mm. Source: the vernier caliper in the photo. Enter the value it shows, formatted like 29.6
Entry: 10.3
